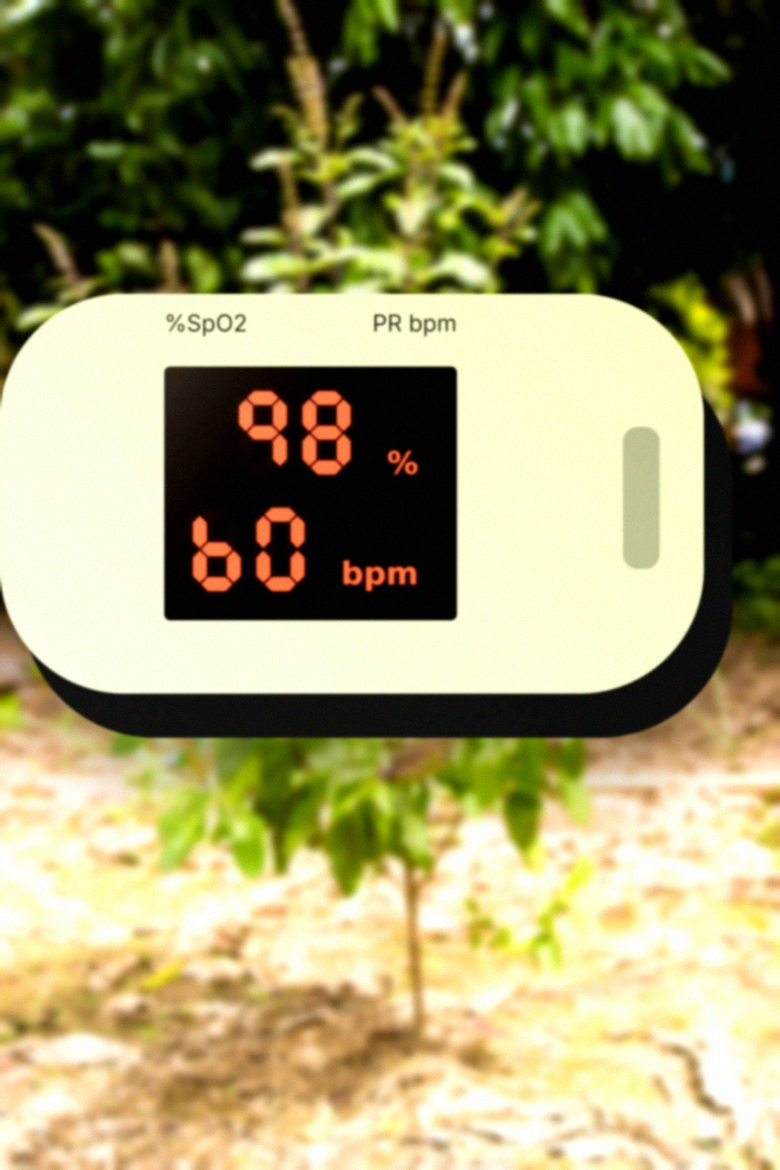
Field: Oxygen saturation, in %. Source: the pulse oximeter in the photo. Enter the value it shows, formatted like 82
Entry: 98
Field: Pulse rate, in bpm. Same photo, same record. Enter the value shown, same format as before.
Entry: 60
